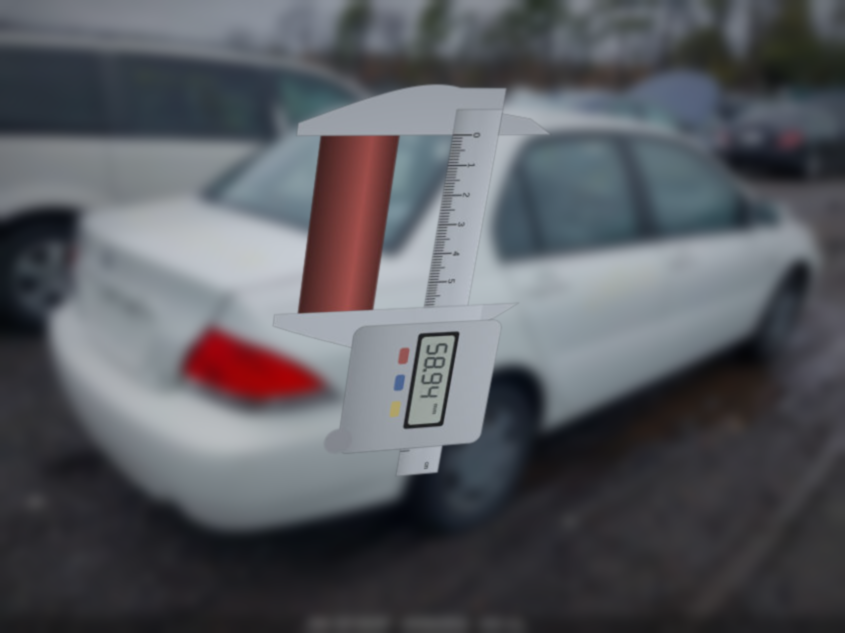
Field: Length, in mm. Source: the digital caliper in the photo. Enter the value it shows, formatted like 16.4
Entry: 58.94
